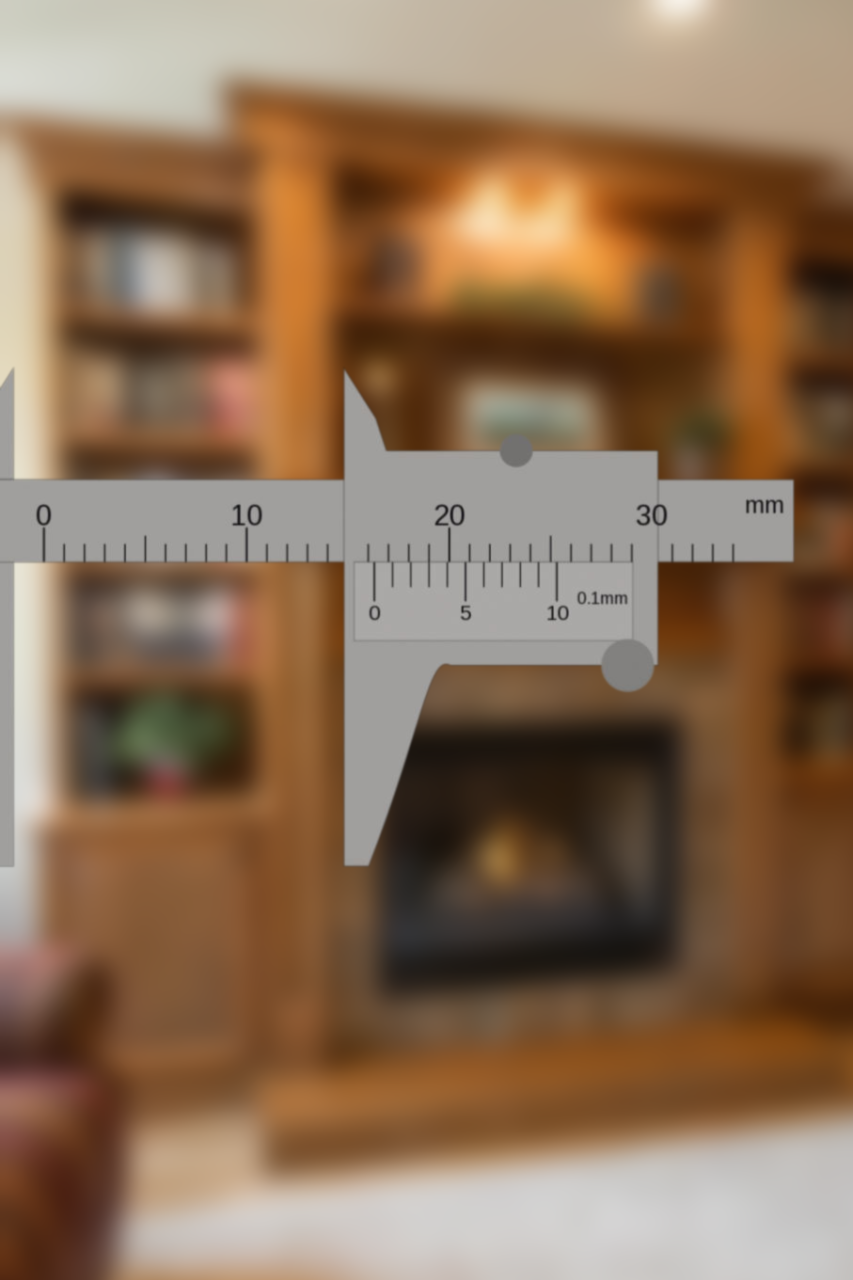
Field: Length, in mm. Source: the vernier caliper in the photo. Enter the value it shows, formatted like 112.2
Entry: 16.3
